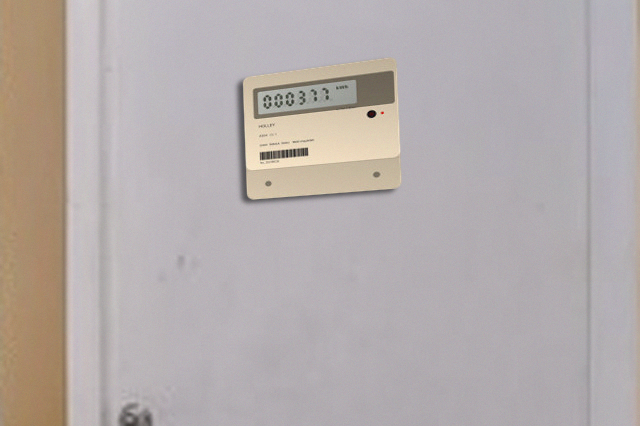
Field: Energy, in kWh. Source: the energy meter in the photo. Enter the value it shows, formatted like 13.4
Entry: 377
